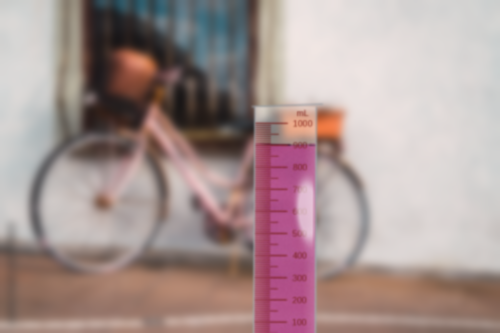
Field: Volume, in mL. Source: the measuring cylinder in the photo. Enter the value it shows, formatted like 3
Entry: 900
